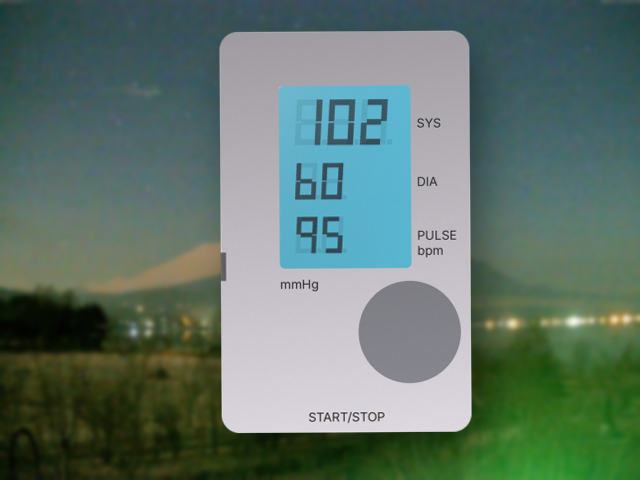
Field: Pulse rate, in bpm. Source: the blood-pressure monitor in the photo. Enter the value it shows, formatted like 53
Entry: 95
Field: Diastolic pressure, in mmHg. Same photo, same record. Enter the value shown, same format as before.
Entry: 60
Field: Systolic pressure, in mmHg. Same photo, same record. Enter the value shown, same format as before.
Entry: 102
